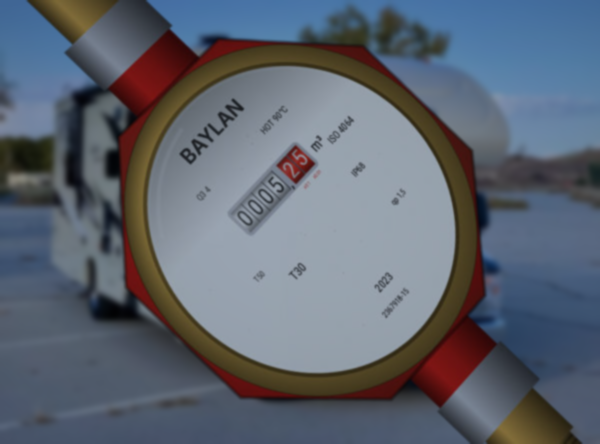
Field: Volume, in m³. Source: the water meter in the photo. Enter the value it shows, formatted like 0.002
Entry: 5.25
